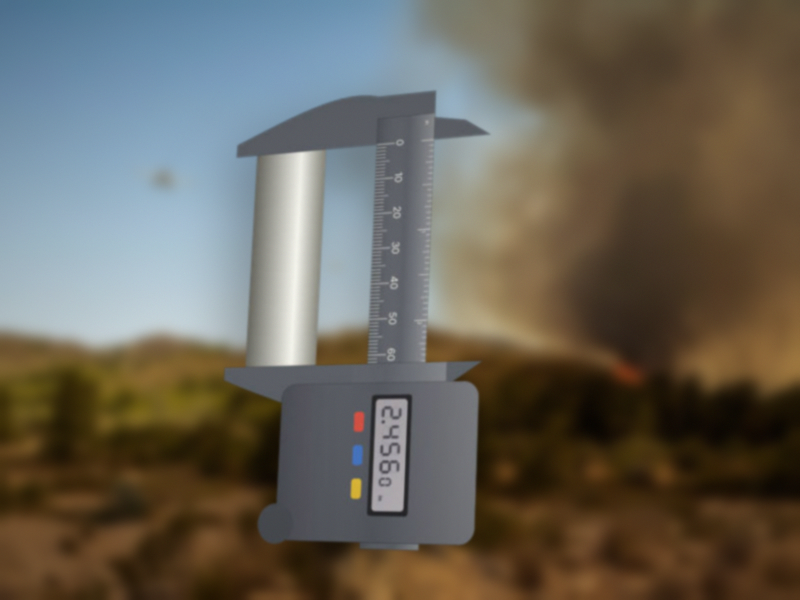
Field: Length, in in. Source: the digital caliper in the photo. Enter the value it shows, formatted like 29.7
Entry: 2.4560
